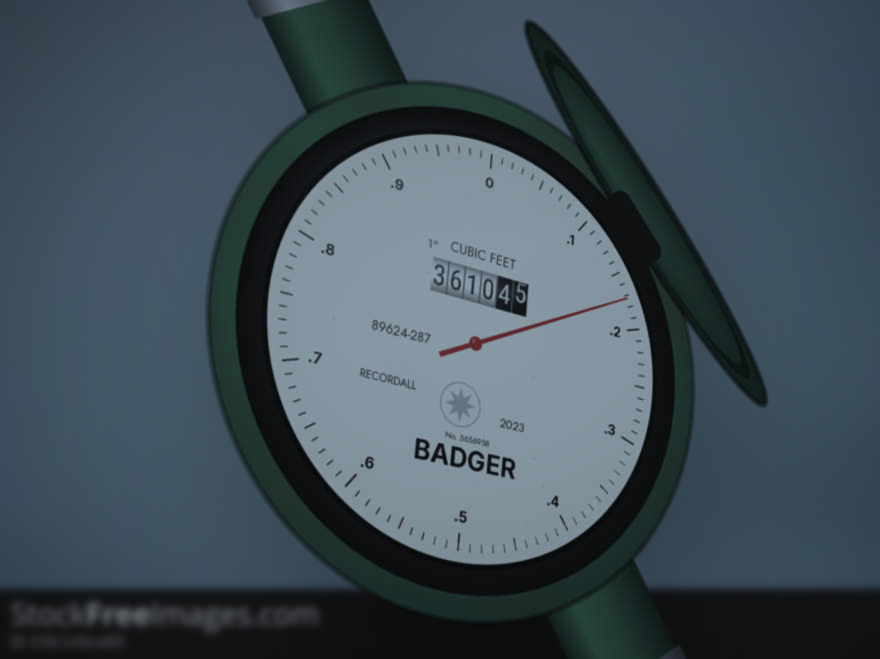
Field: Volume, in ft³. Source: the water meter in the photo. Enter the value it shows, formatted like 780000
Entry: 361045.17
